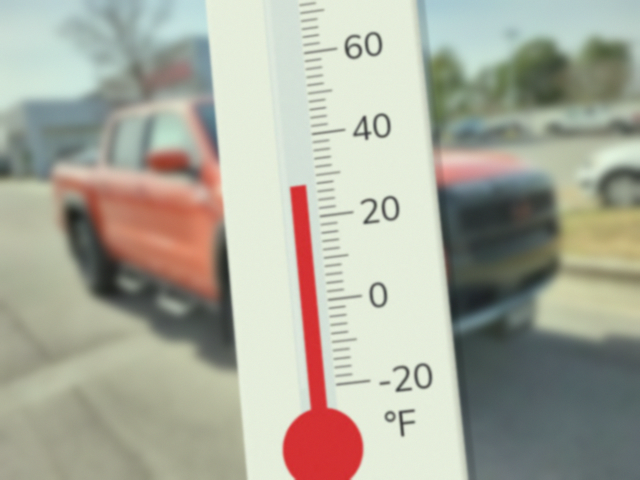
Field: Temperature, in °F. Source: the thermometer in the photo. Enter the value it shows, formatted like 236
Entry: 28
